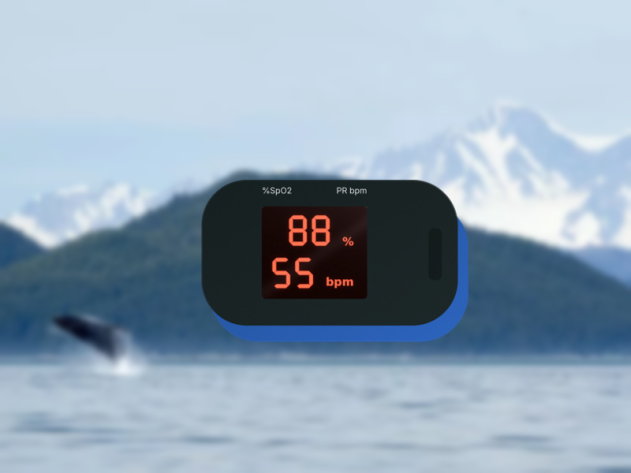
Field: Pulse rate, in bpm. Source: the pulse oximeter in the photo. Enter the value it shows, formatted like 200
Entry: 55
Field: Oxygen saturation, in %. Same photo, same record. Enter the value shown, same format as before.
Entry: 88
